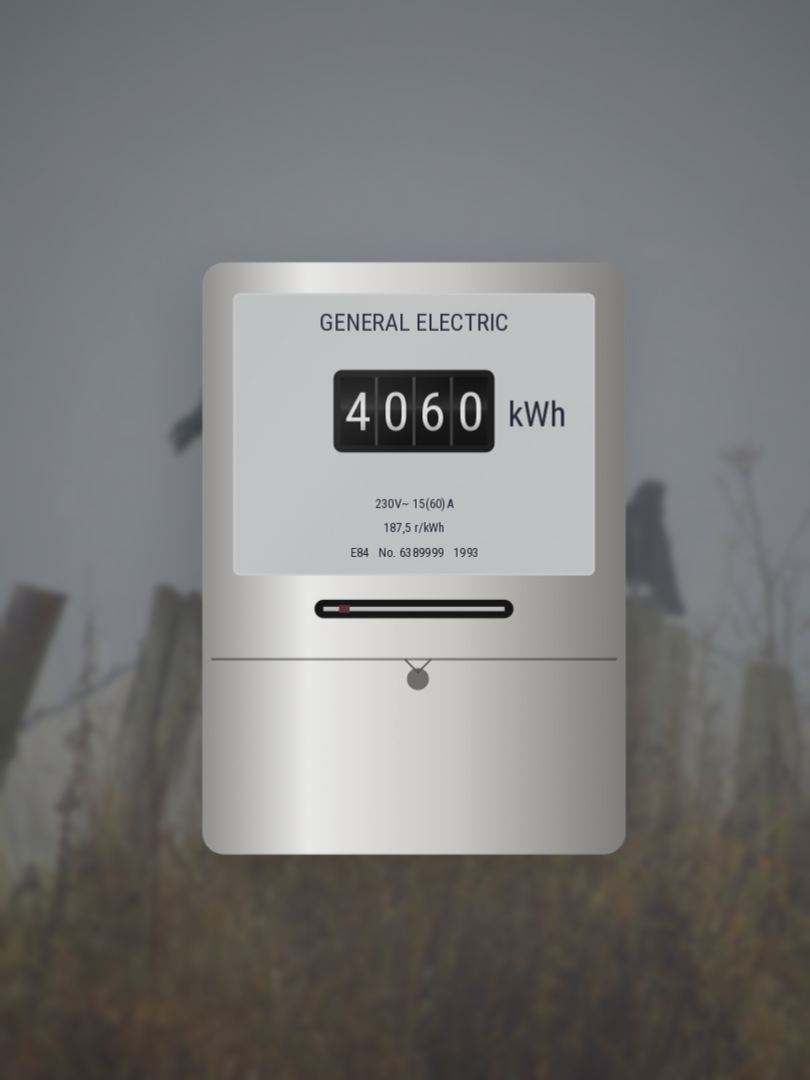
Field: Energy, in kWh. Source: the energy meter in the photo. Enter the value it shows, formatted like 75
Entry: 4060
